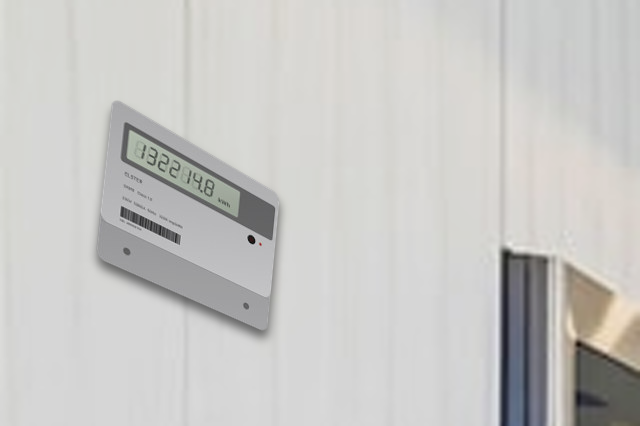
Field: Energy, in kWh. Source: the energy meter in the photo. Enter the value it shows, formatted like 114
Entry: 132214.8
